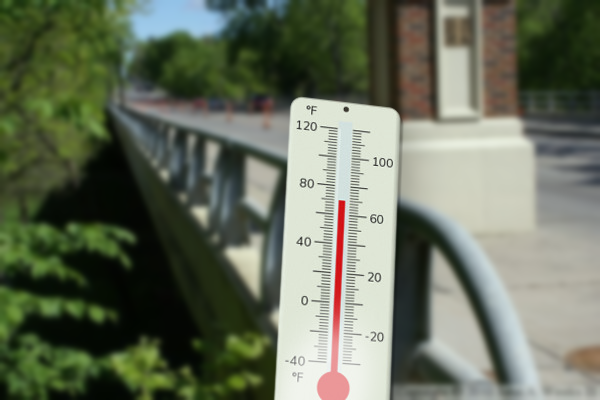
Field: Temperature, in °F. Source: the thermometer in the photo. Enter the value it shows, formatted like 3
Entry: 70
